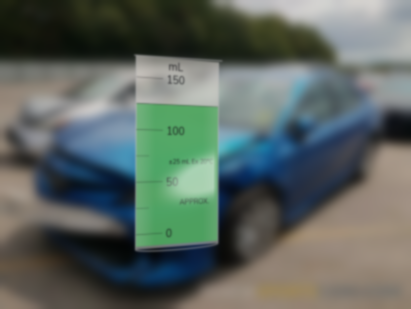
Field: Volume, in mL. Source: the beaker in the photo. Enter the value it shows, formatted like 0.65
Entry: 125
